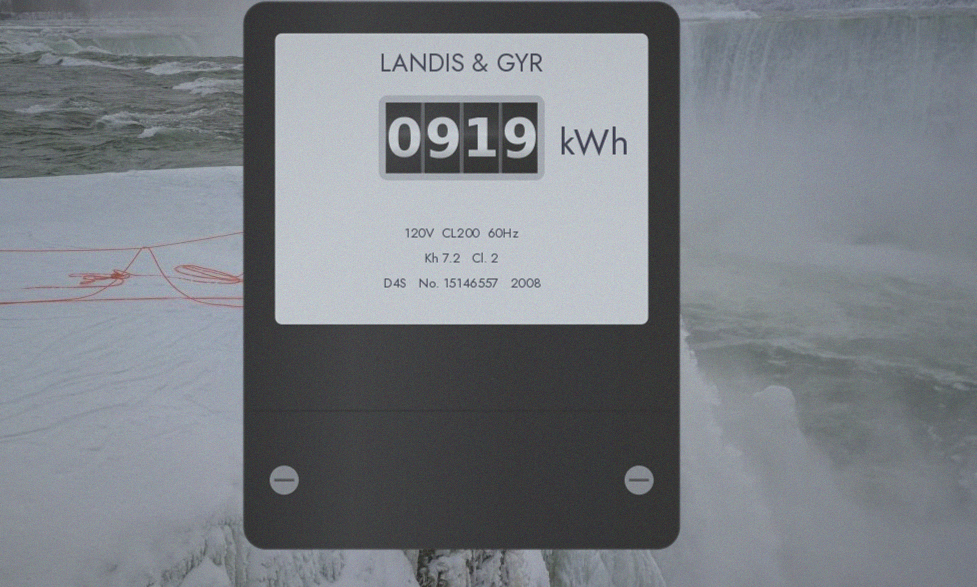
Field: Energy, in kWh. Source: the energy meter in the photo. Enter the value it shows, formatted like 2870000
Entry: 919
